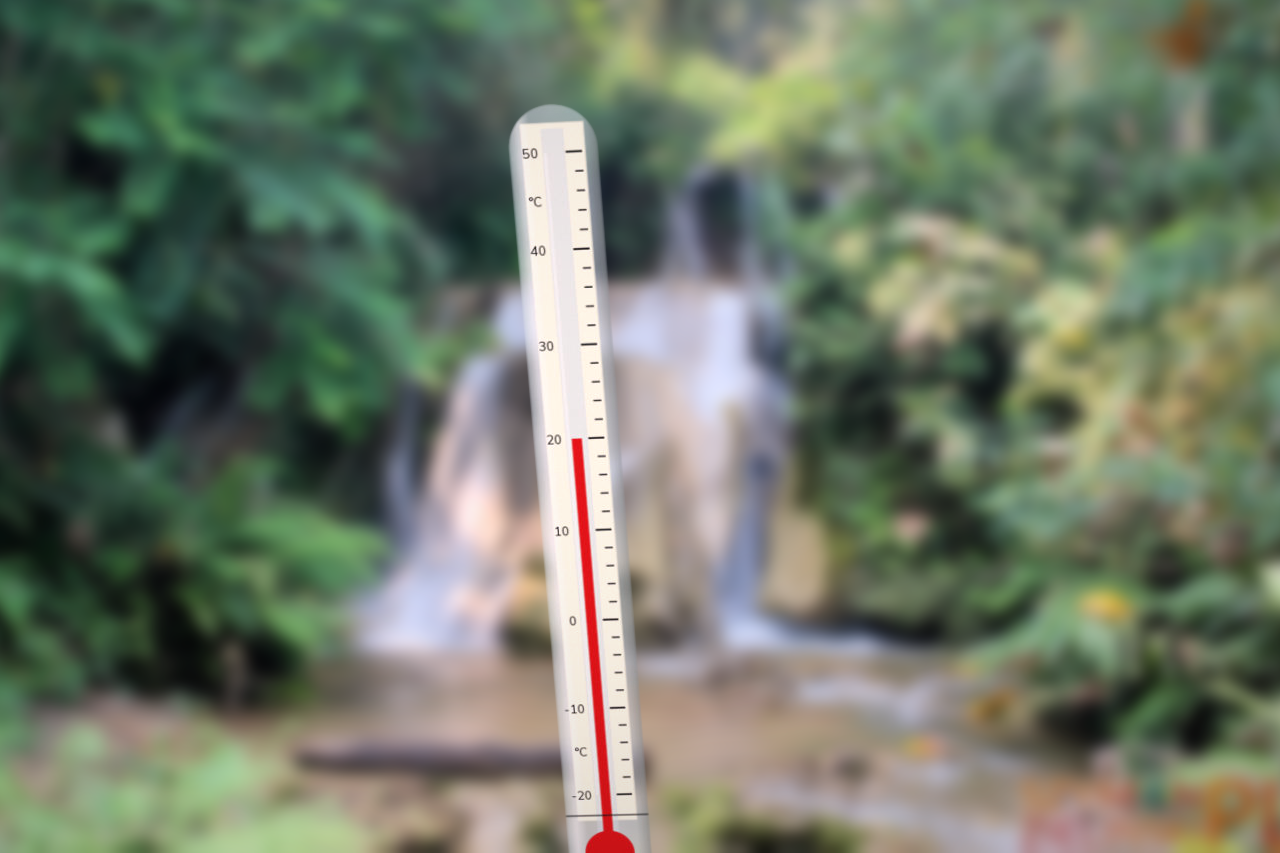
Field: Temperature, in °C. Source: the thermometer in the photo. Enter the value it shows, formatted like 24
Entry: 20
